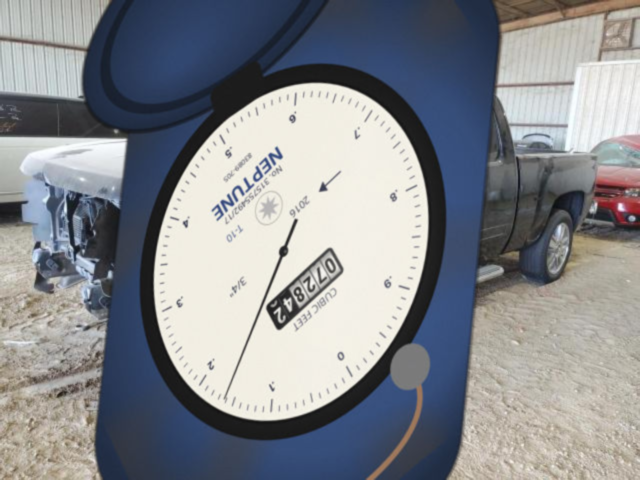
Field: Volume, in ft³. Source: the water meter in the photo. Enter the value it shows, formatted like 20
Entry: 72842.16
